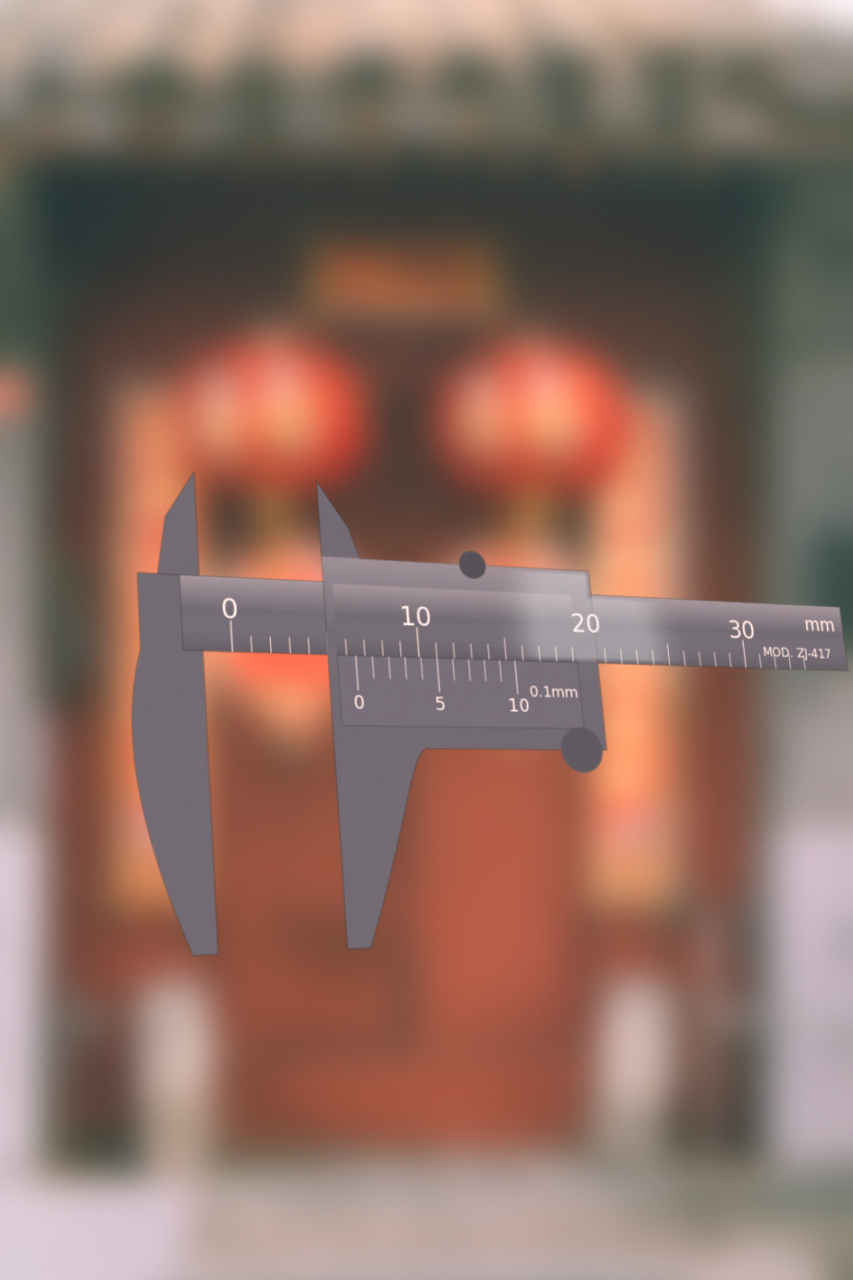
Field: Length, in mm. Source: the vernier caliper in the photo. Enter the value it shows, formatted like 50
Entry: 6.5
